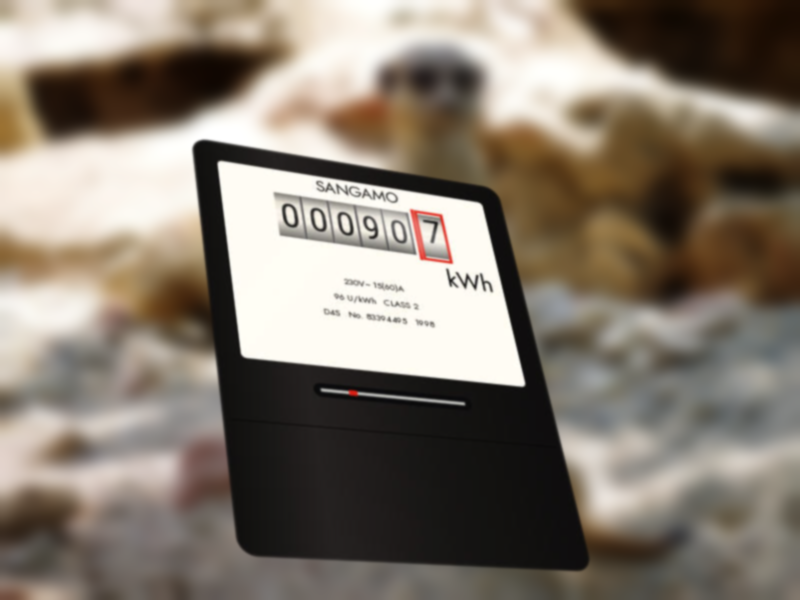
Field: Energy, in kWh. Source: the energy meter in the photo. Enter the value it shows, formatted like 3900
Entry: 90.7
